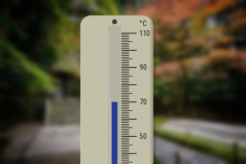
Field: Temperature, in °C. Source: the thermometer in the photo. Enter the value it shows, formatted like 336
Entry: 70
